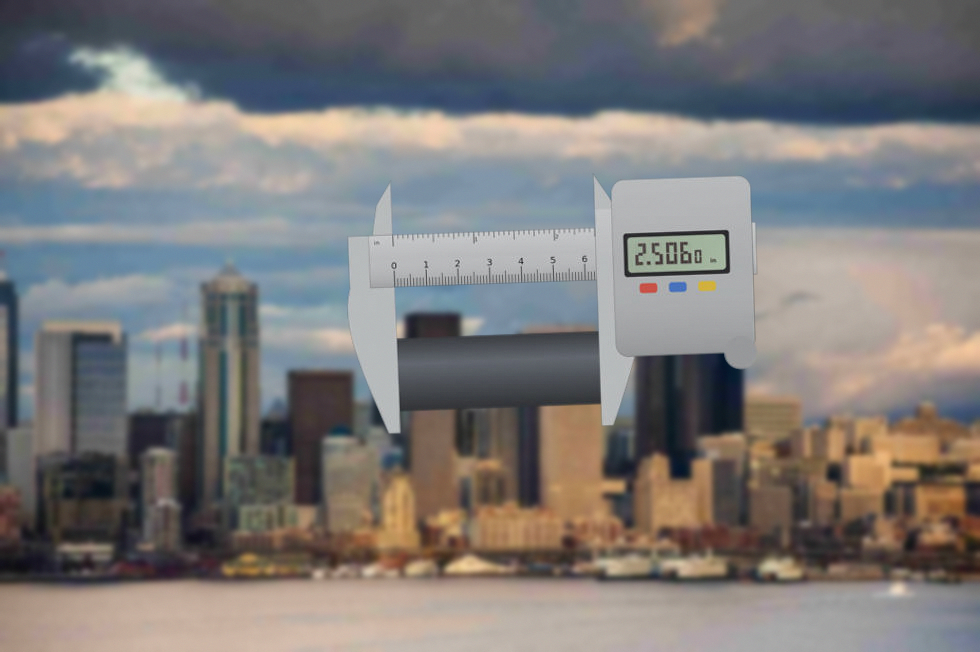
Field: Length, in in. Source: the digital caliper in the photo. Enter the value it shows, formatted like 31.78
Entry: 2.5060
